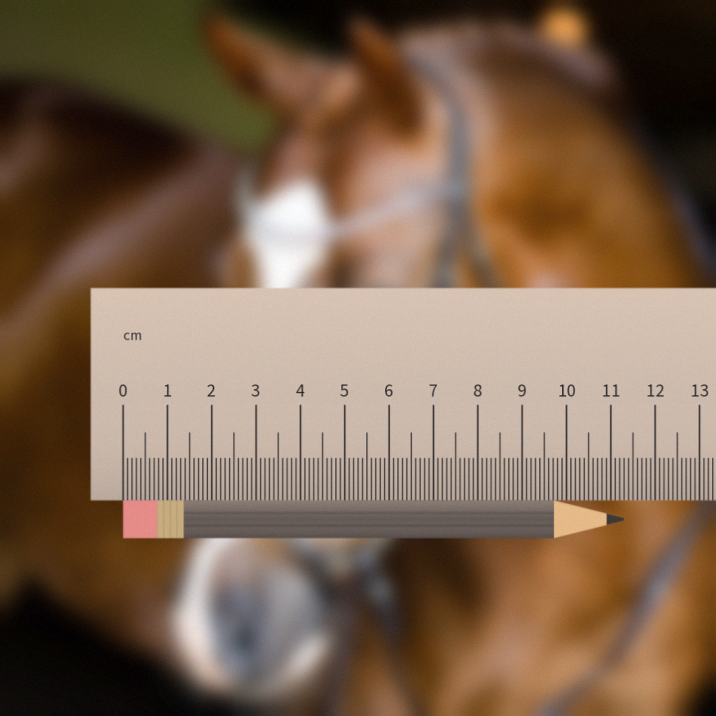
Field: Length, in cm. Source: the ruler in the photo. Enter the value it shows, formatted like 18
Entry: 11.3
